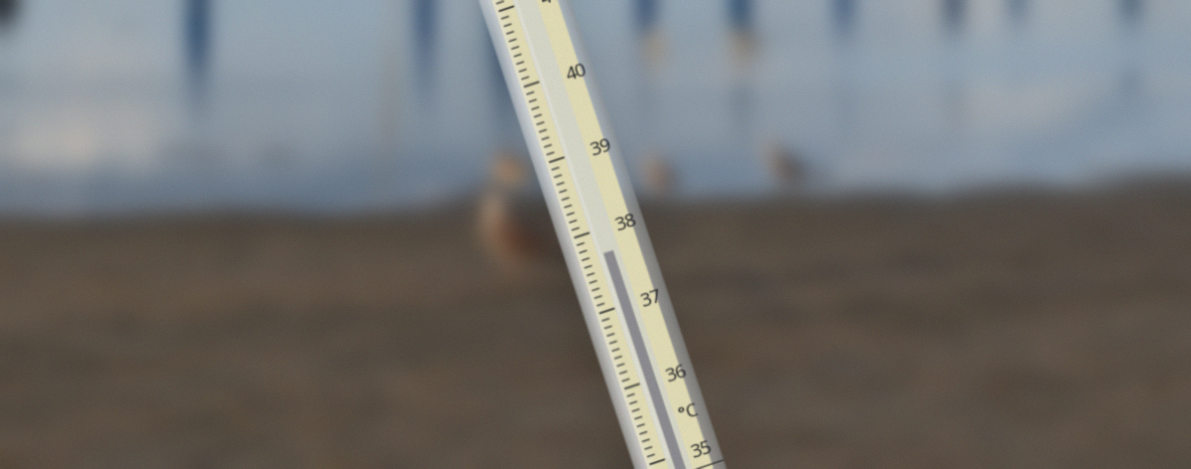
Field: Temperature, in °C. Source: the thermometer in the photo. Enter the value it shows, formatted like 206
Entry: 37.7
